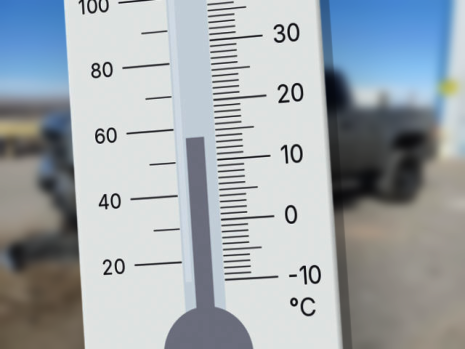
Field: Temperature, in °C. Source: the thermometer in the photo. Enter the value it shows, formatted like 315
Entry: 14
